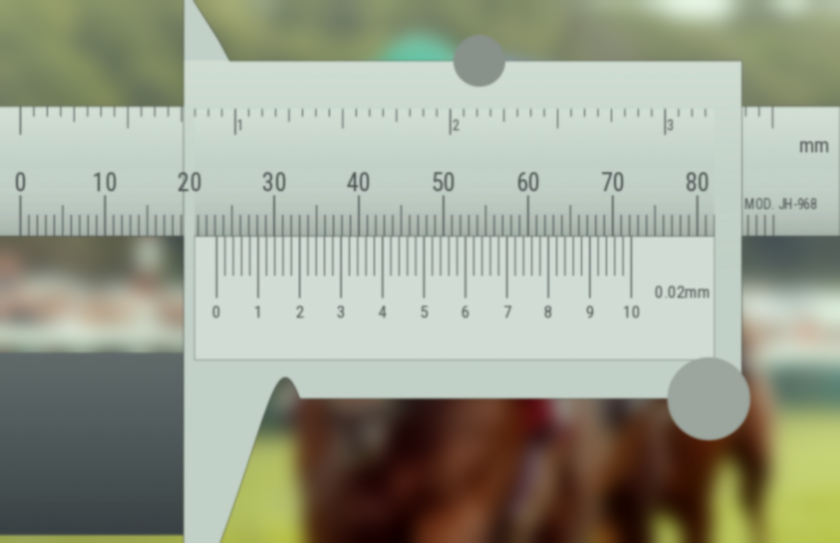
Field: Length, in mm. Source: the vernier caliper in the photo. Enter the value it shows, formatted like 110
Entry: 23.2
